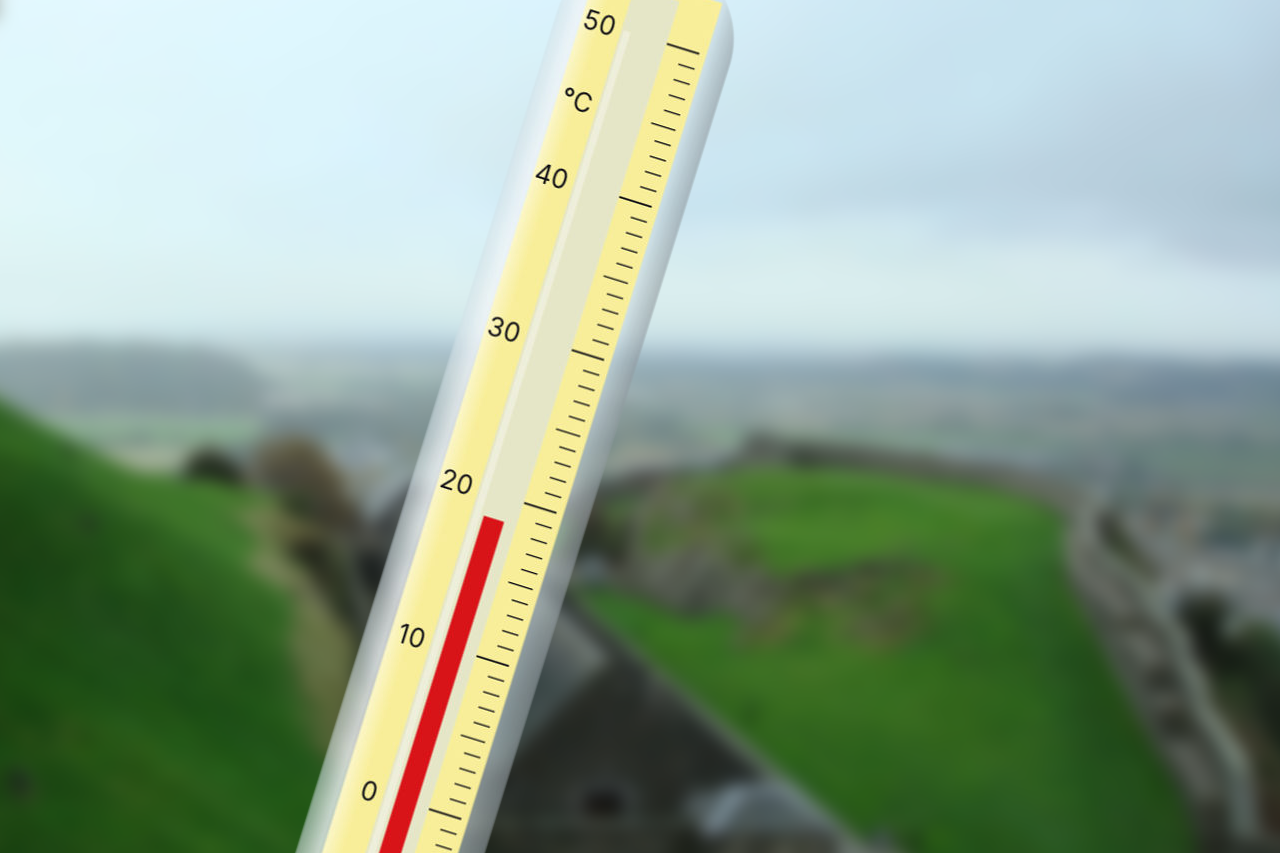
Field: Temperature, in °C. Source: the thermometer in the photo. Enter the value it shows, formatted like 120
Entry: 18.5
